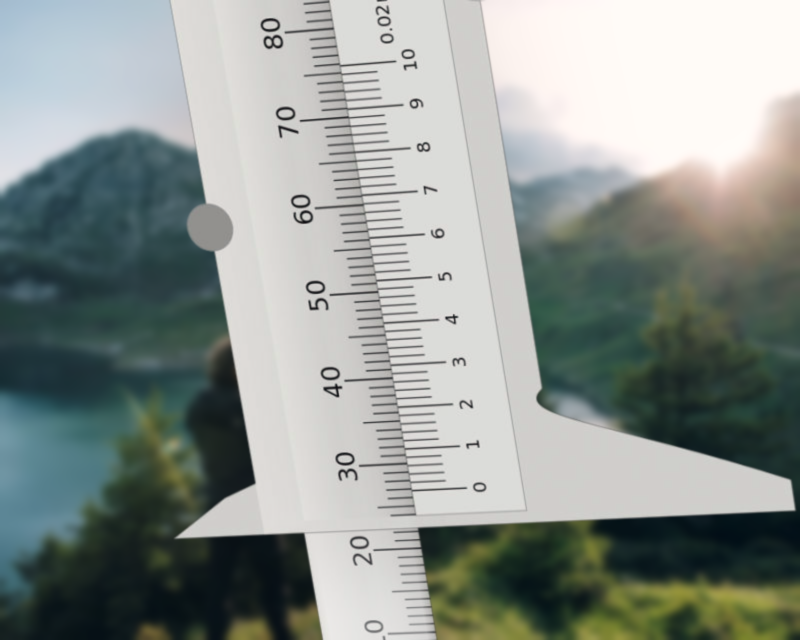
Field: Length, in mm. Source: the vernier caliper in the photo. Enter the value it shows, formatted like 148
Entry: 26.8
